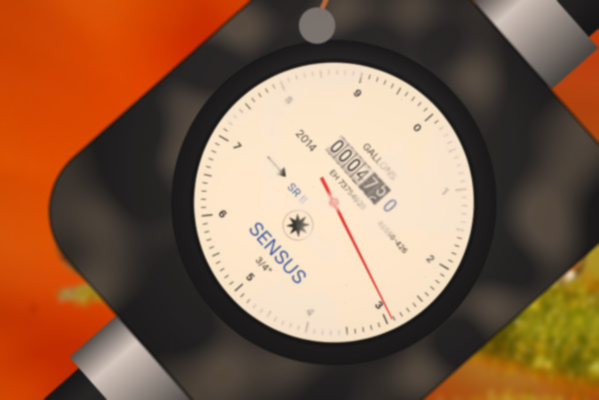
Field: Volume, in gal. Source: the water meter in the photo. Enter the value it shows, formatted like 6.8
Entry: 4752.9
